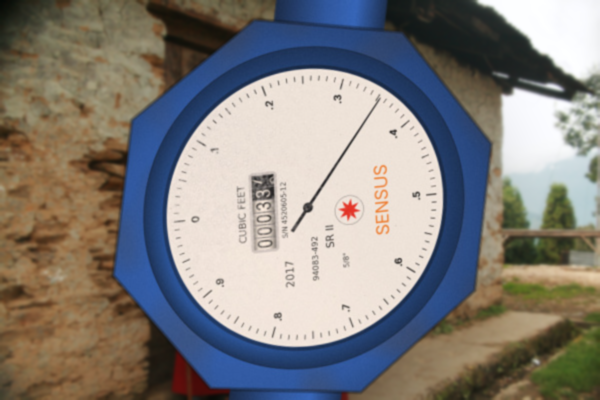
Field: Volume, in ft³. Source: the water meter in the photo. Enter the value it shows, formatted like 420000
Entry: 337.35
